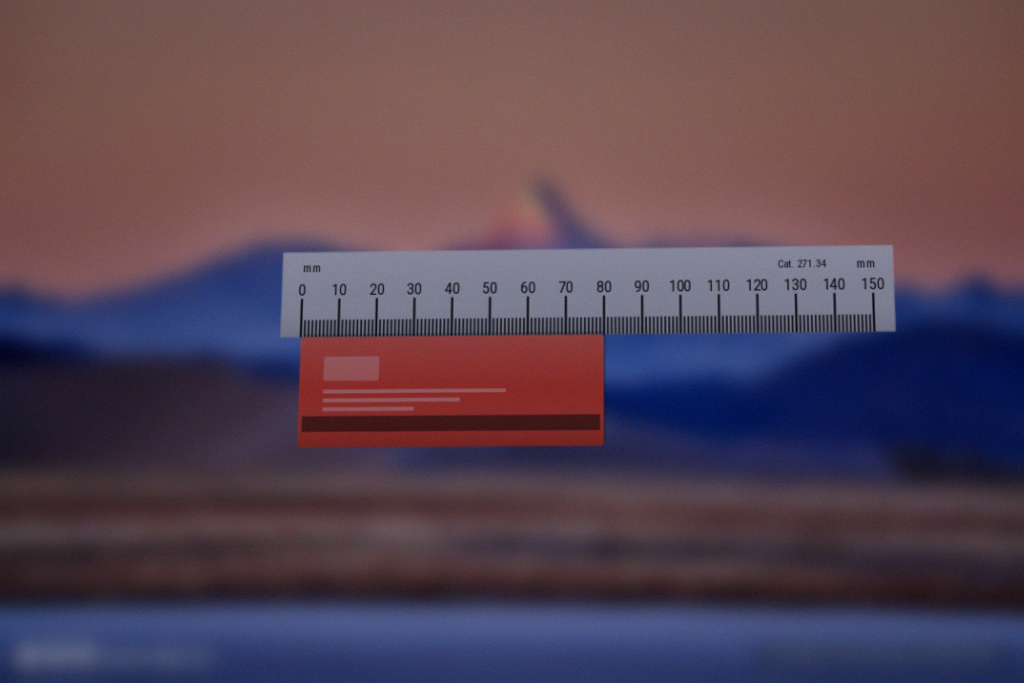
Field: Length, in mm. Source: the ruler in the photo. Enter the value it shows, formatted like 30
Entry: 80
